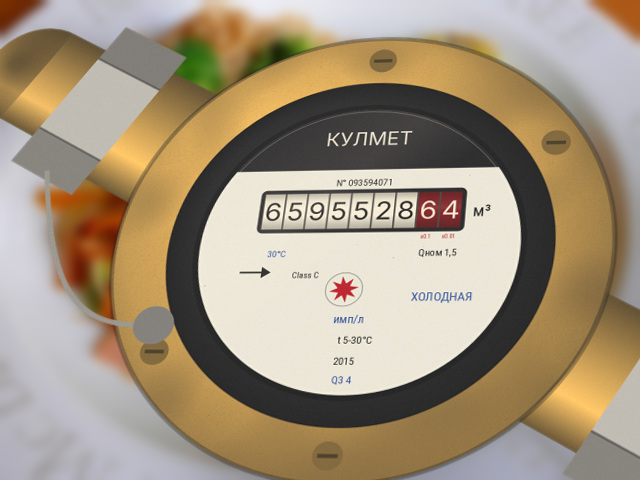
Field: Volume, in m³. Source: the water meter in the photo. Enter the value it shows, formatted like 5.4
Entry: 6595528.64
